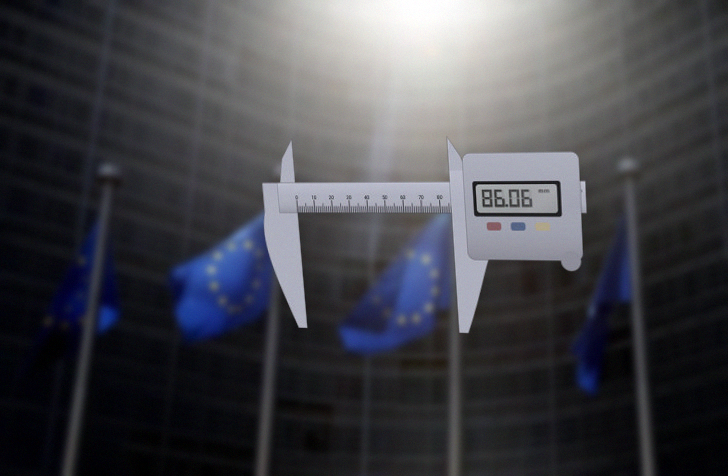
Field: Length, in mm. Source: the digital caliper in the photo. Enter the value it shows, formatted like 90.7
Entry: 86.06
